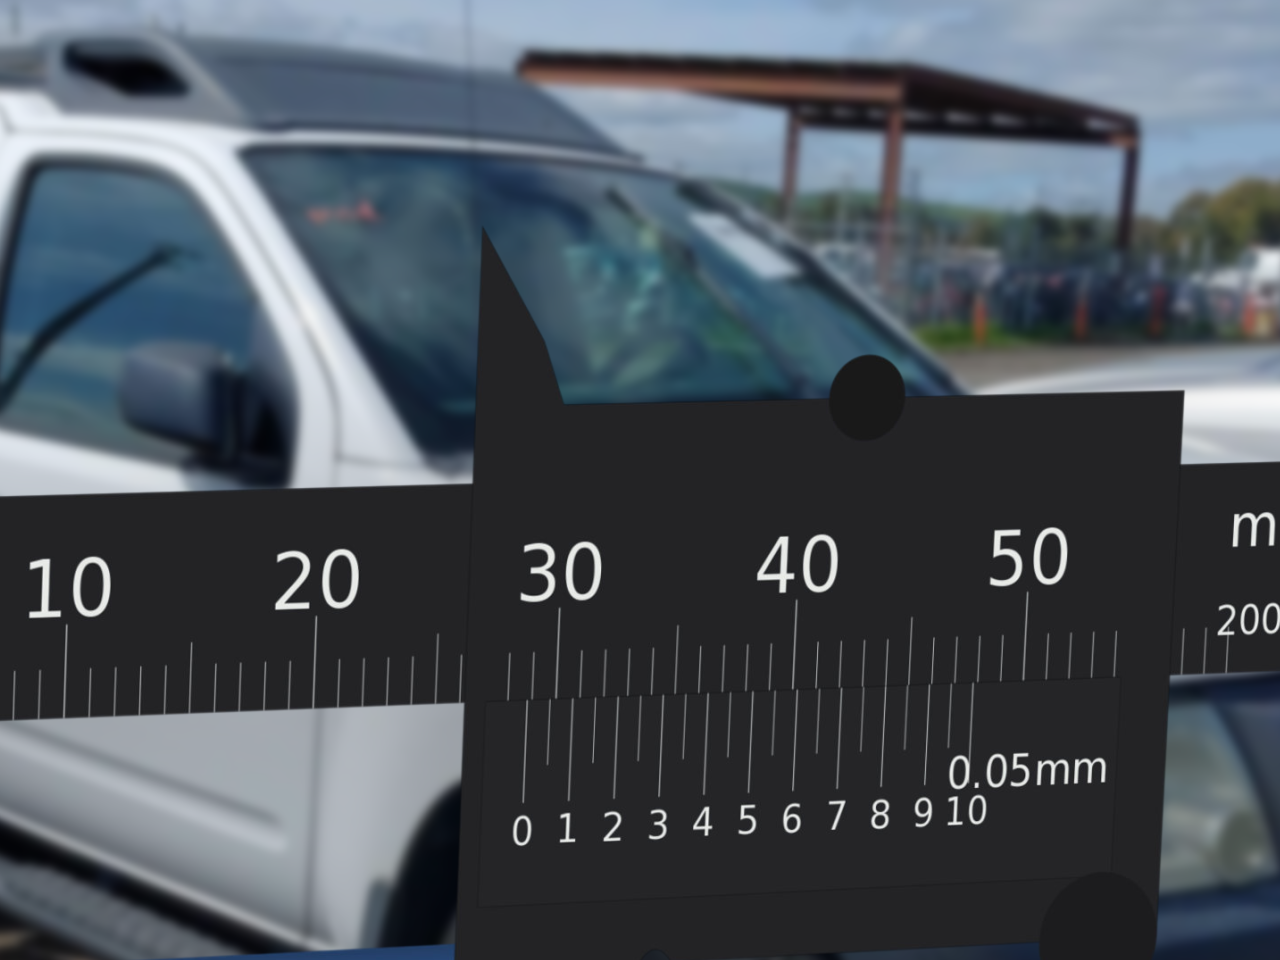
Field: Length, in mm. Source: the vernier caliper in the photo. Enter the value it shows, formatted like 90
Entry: 28.8
